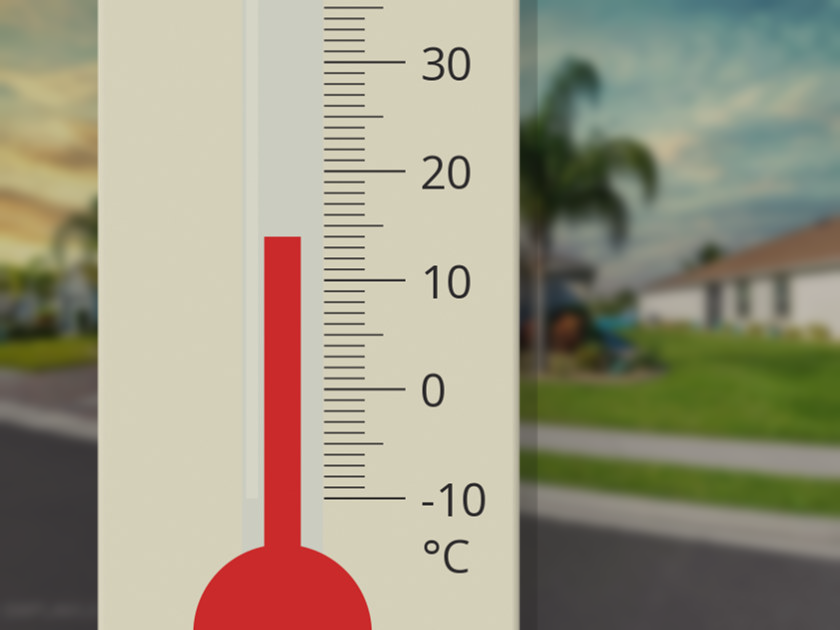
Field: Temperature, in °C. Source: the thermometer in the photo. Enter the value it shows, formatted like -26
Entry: 14
